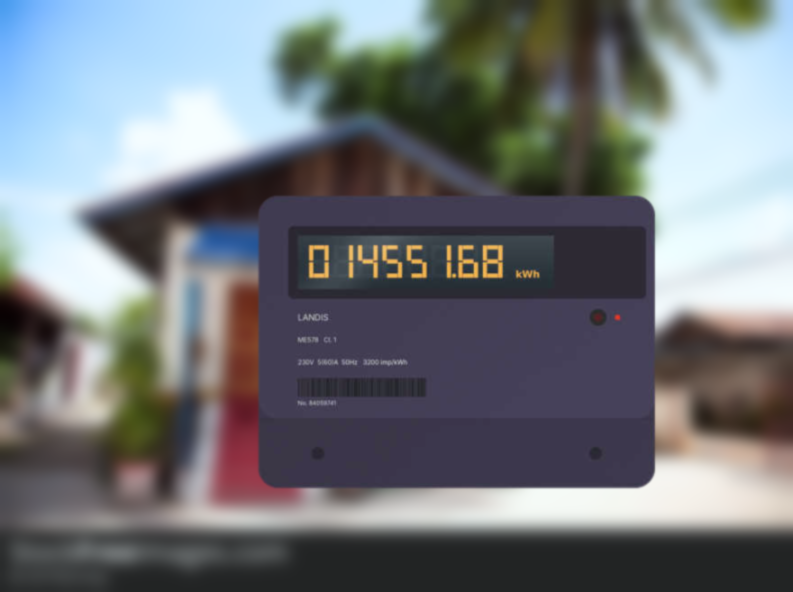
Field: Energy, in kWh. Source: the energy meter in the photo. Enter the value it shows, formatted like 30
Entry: 14551.68
